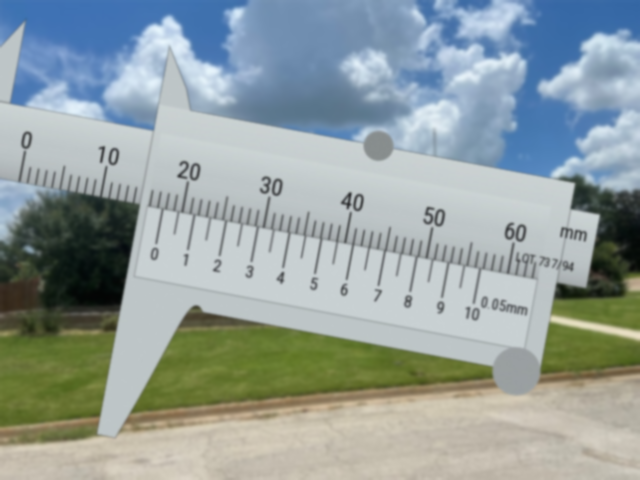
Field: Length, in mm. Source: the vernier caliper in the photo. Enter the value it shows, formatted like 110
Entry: 17.6
